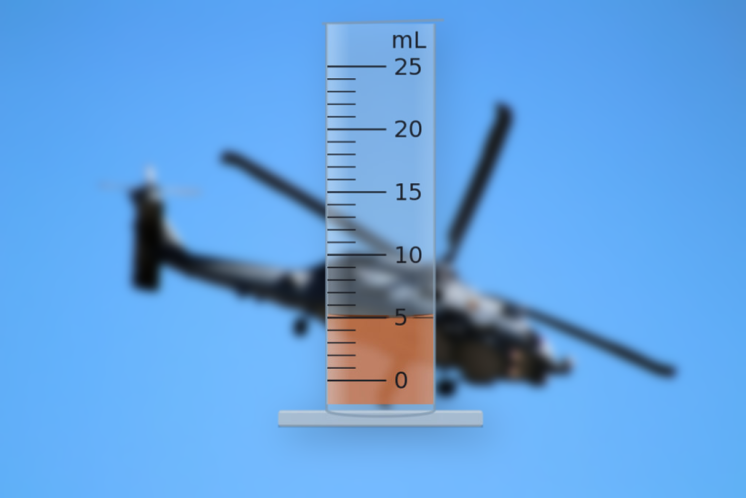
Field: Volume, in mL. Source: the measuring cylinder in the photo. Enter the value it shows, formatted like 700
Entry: 5
